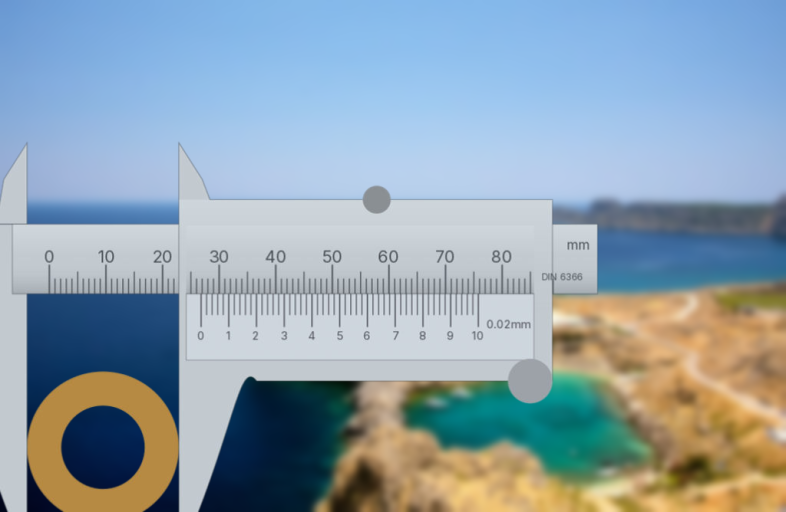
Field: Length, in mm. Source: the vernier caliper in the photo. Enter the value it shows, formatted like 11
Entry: 26.8
